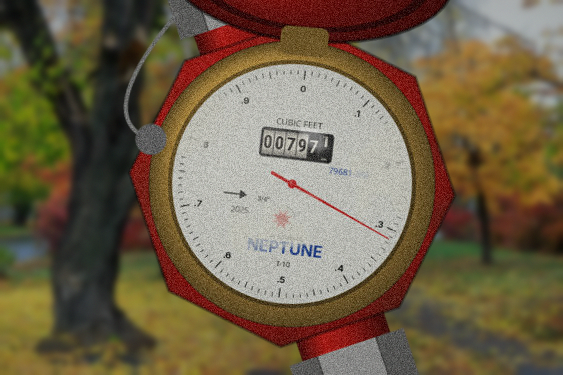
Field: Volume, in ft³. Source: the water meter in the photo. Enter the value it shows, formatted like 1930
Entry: 7971.31
